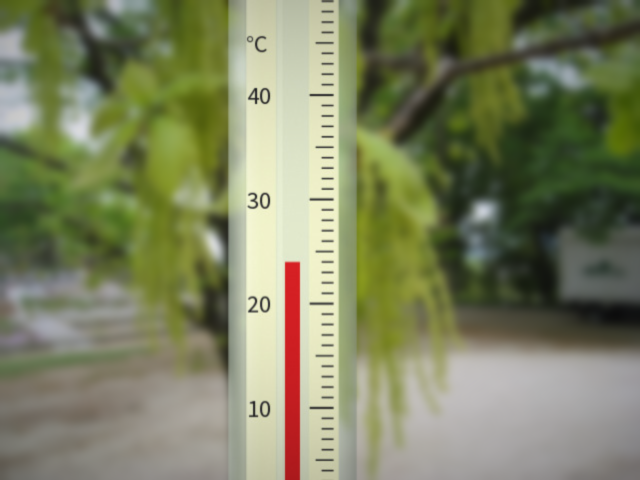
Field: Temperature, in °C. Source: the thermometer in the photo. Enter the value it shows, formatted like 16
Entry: 24
